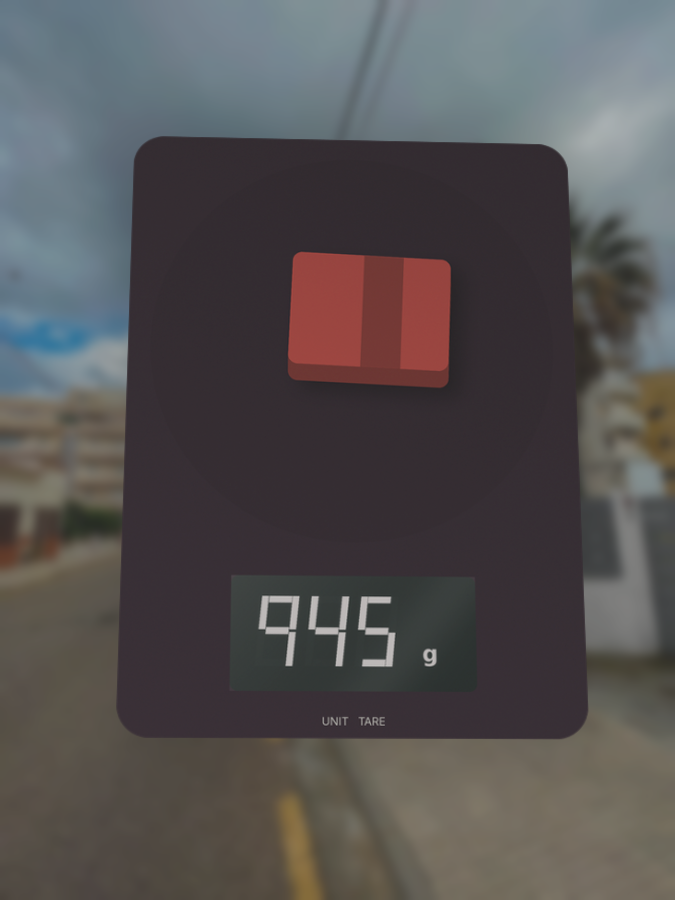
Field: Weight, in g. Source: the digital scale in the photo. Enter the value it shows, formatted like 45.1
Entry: 945
